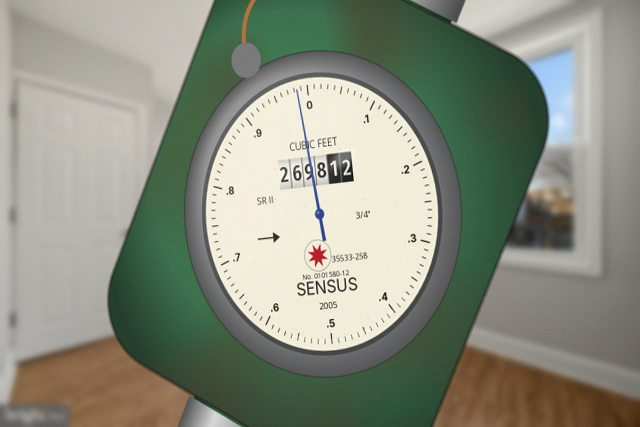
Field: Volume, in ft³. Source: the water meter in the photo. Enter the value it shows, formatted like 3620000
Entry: 269811.98
